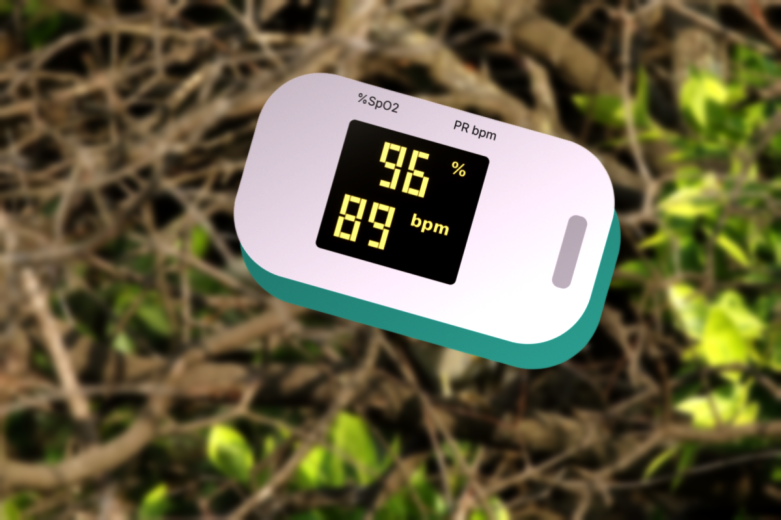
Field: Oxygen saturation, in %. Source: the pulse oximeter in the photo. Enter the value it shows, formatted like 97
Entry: 96
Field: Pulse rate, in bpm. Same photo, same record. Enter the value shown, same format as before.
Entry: 89
